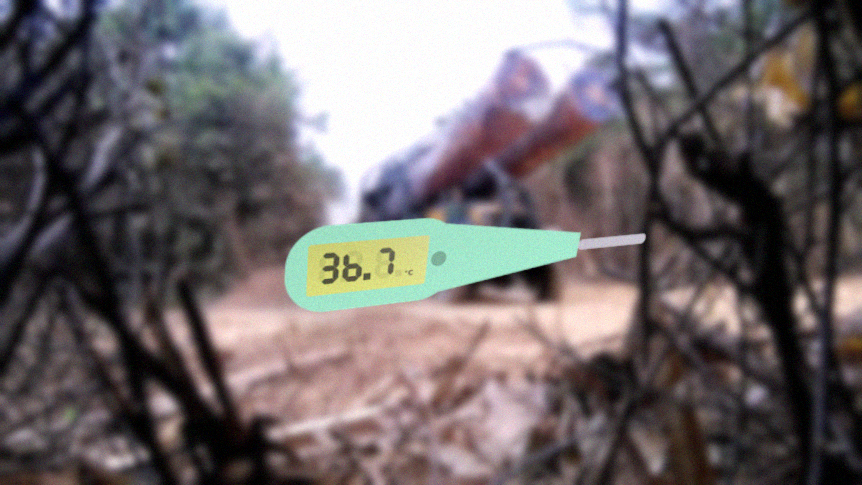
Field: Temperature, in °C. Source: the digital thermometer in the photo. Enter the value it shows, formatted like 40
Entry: 36.7
